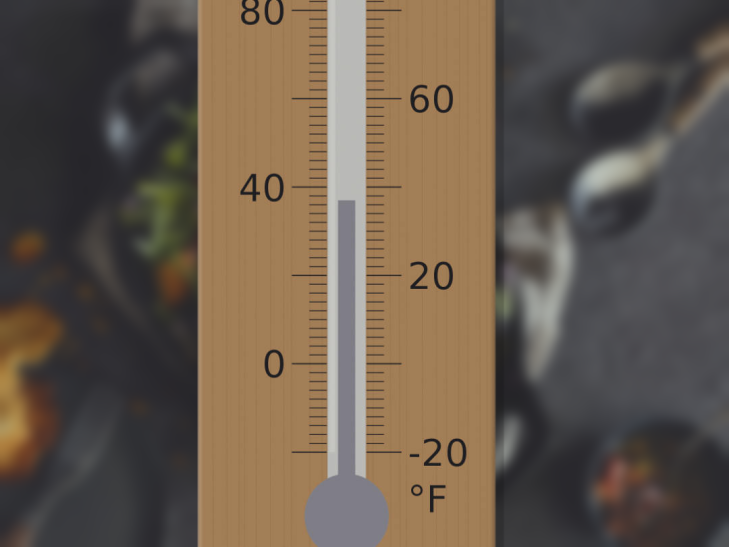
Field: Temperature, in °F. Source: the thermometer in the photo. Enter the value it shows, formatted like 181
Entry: 37
